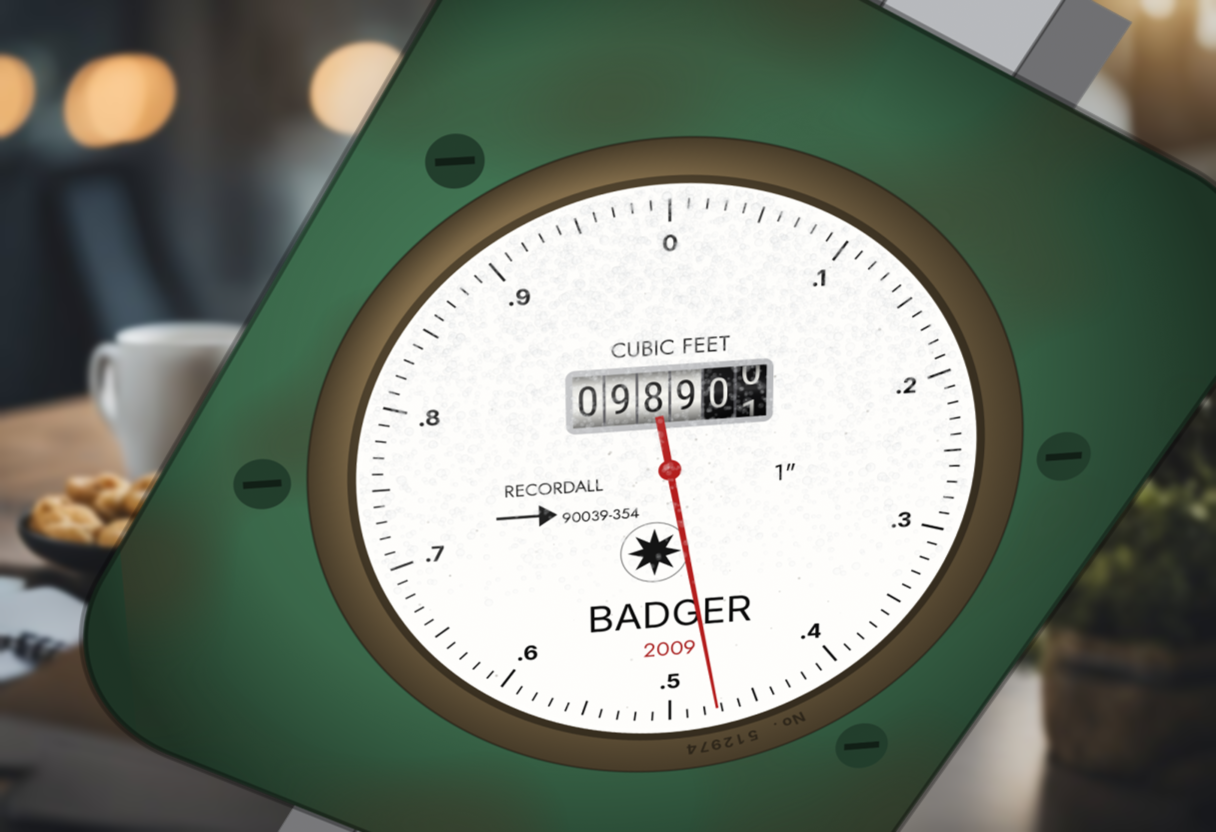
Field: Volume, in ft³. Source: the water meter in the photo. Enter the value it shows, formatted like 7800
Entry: 98900.47
